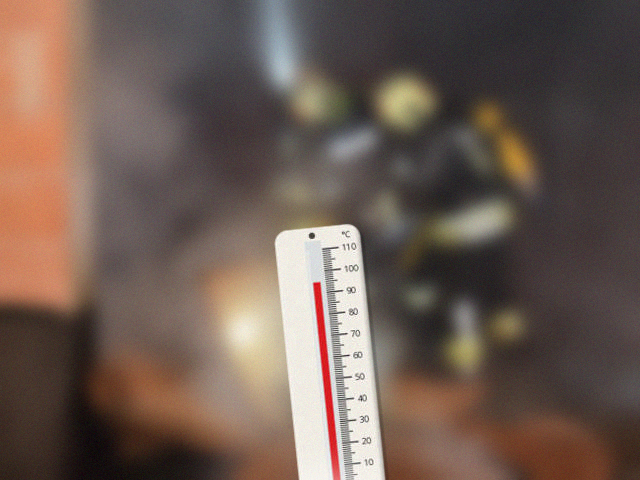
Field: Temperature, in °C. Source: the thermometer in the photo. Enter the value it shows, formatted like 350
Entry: 95
